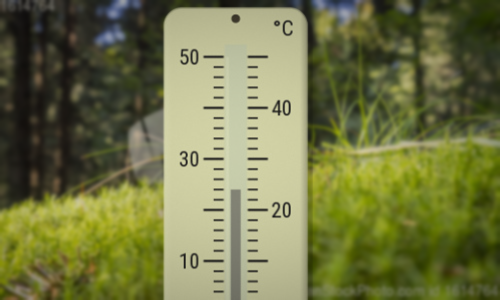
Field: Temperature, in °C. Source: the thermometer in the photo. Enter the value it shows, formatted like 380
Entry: 24
